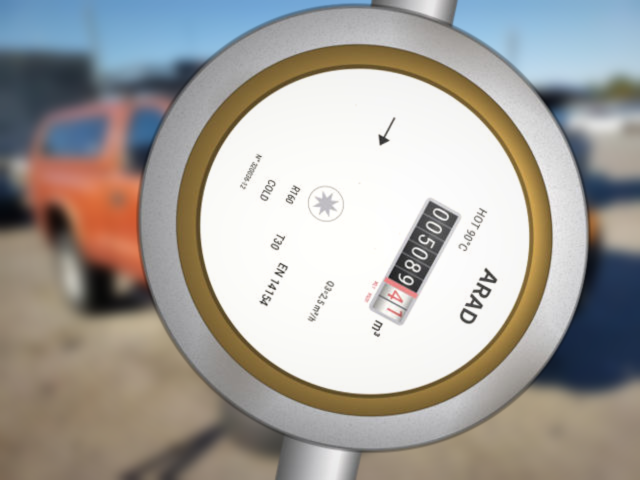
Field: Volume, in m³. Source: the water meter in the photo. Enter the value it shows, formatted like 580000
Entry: 5089.41
